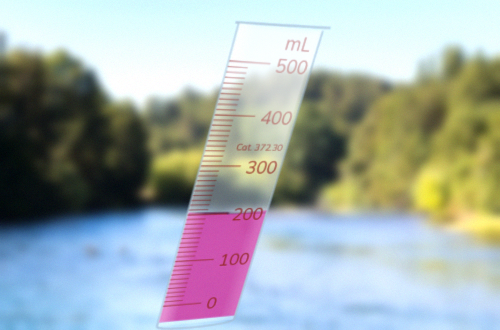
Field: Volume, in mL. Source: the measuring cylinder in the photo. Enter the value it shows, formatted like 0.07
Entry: 200
